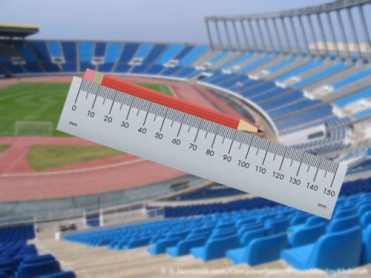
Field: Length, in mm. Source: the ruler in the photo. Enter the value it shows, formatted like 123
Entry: 105
